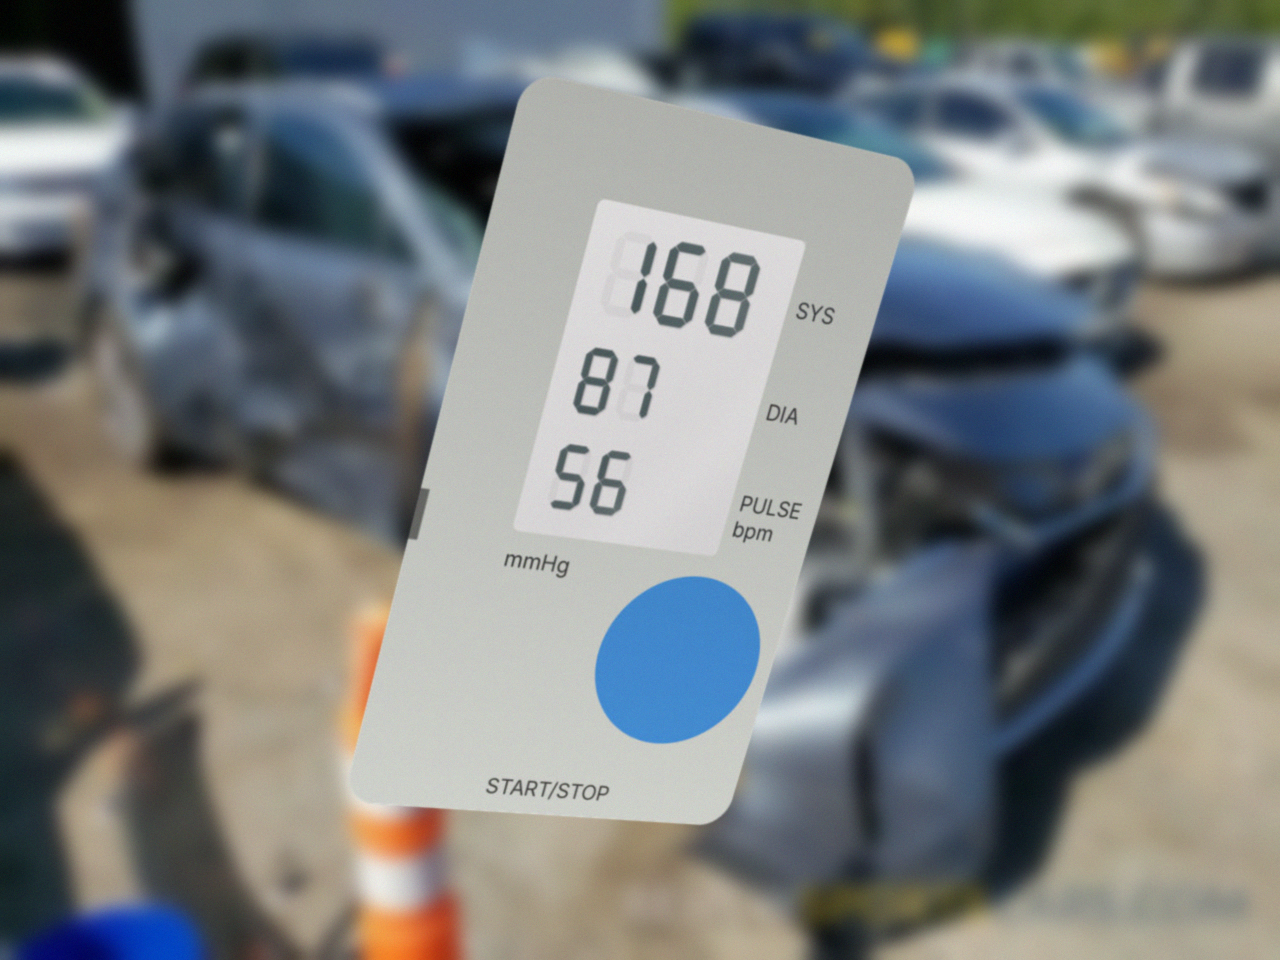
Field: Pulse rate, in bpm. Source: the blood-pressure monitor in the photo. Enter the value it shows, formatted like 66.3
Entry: 56
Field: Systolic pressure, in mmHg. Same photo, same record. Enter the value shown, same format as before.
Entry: 168
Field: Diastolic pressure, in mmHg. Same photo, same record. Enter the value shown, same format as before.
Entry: 87
